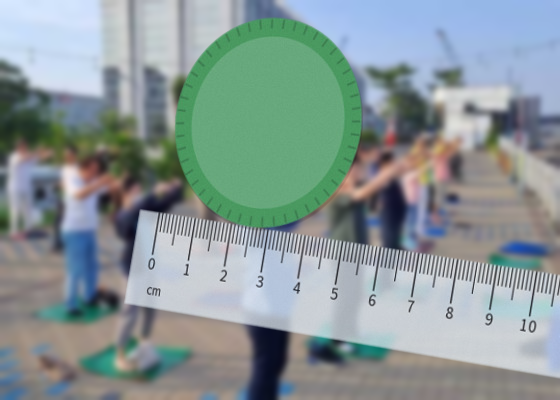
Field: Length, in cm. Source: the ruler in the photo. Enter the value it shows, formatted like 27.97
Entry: 5
